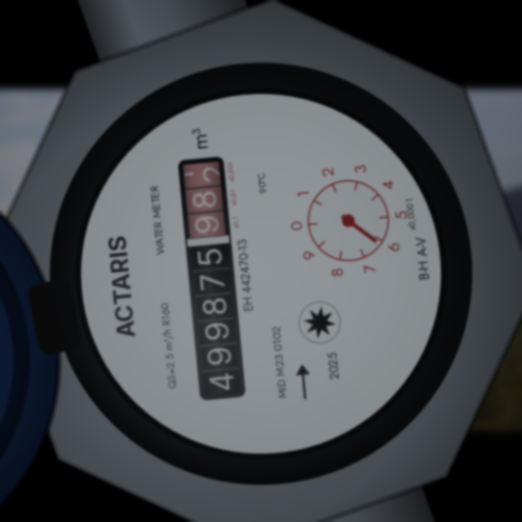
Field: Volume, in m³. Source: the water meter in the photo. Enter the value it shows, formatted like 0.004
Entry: 499875.9816
